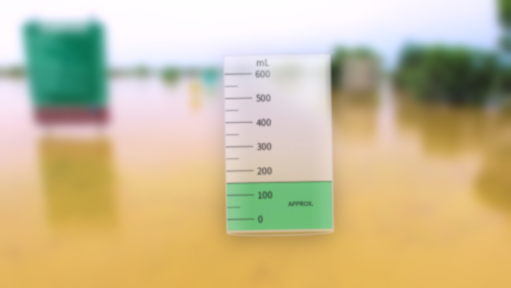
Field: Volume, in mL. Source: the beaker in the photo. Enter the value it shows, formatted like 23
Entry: 150
